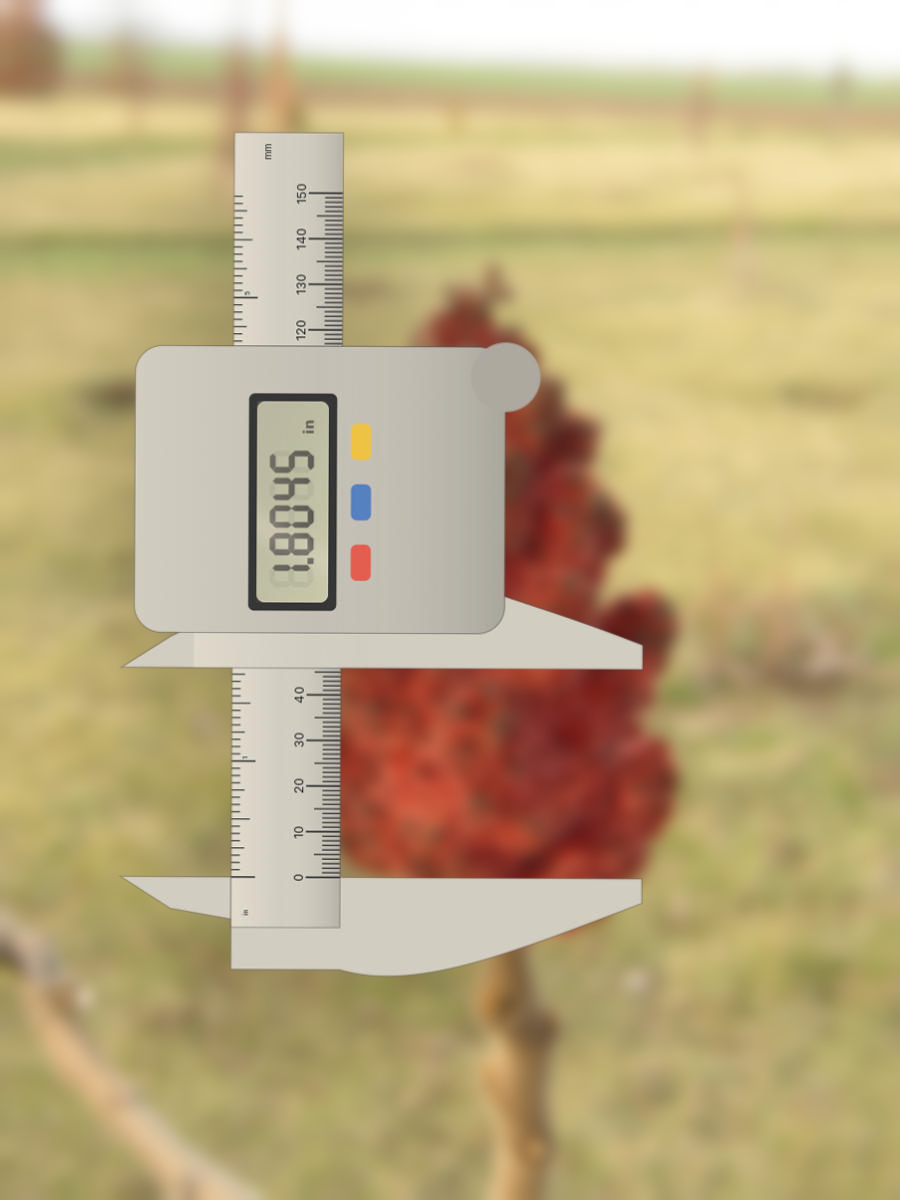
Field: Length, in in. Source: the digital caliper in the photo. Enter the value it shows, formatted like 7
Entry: 1.8045
